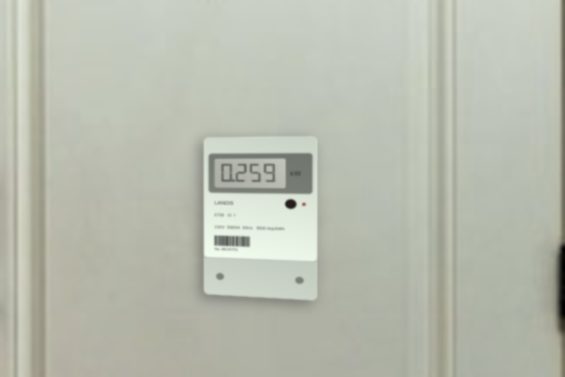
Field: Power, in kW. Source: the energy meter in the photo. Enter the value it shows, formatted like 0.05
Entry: 0.259
